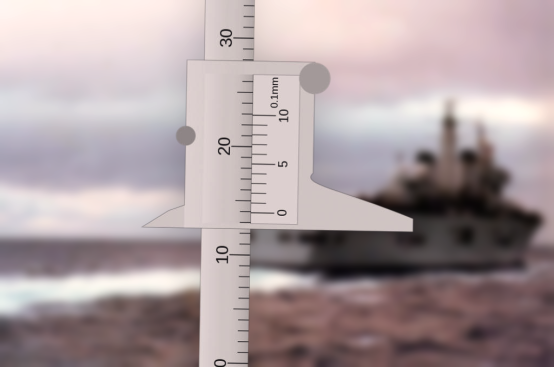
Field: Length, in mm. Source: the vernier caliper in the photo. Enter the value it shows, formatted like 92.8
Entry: 13.9
